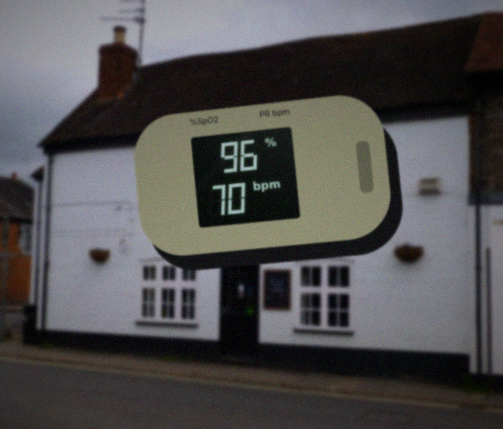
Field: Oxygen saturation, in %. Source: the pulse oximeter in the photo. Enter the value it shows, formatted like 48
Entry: 96
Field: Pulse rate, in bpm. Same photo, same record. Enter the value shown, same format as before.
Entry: 70
